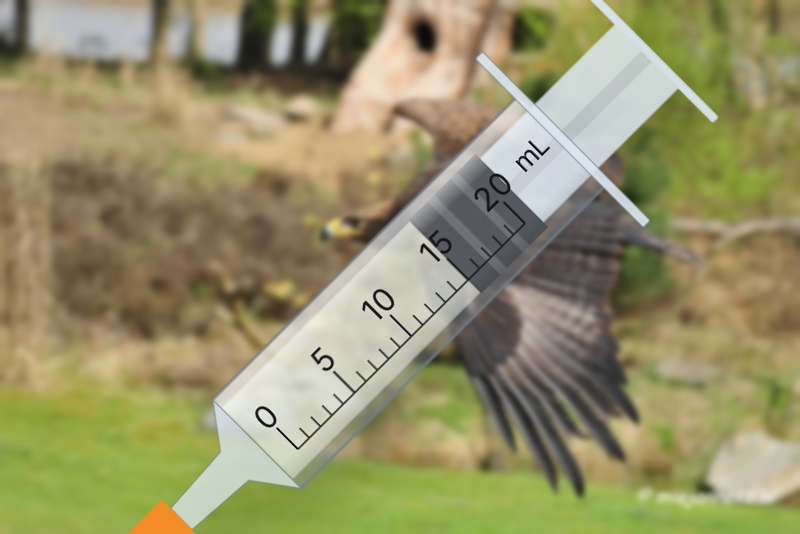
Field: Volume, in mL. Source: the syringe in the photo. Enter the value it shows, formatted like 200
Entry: 15
